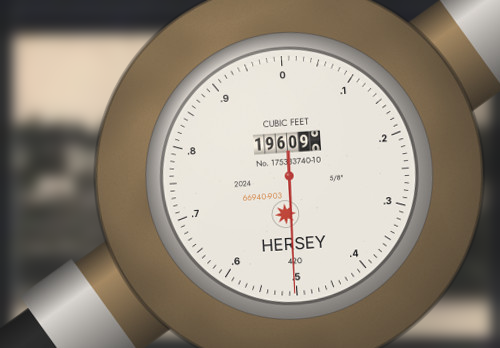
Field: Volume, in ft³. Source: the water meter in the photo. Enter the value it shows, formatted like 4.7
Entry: 196098.50
